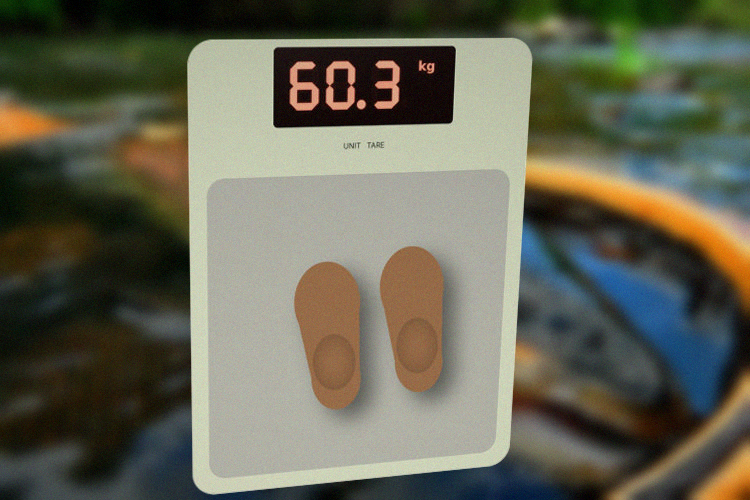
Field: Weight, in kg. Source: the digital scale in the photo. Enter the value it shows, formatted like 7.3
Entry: 60.3
